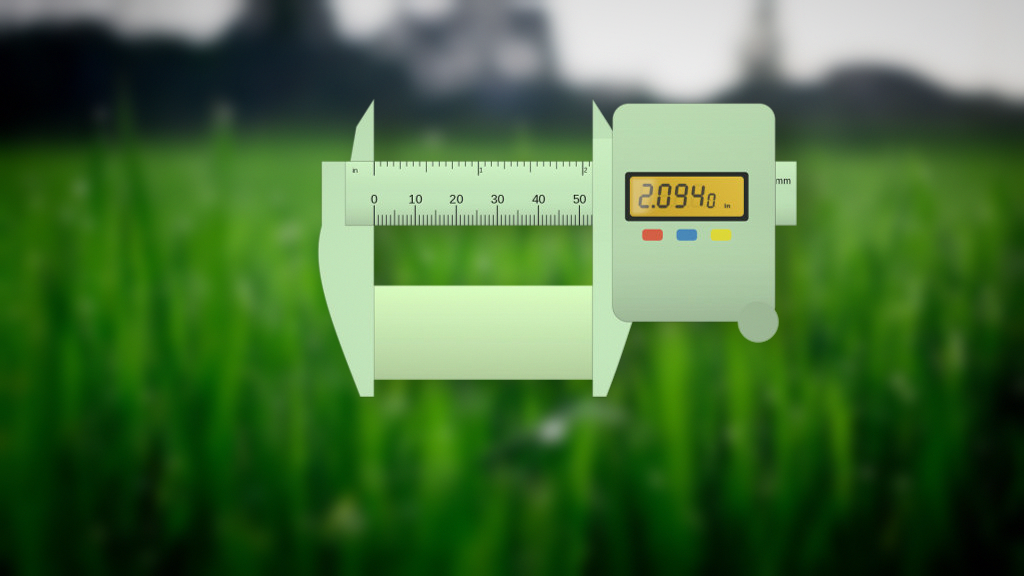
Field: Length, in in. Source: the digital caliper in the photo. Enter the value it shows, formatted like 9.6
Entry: 2.0940
